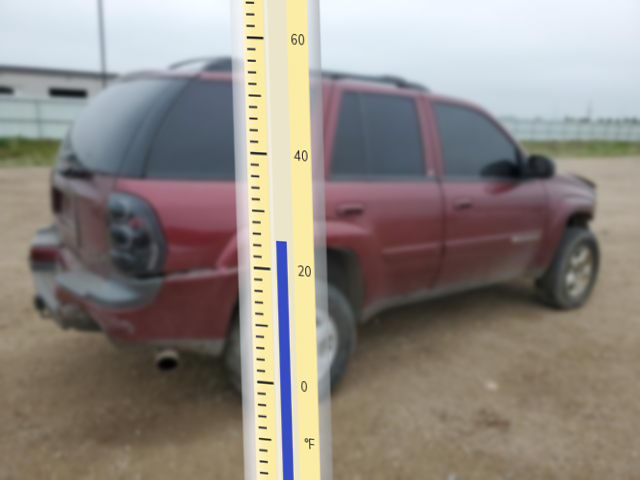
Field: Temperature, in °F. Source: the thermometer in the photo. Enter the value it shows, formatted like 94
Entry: 25
